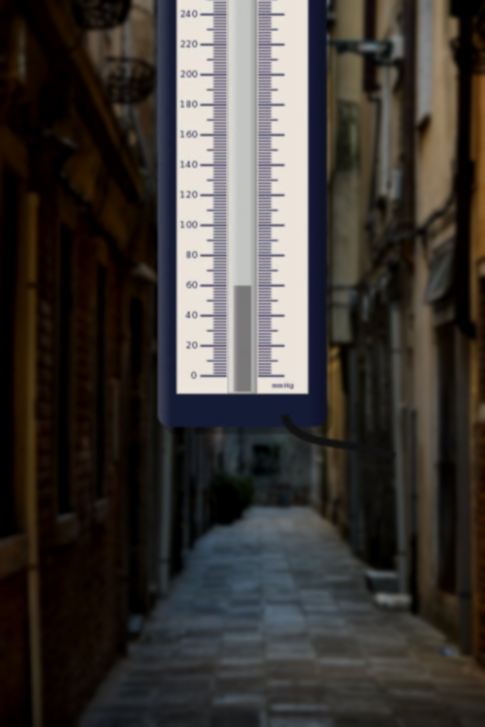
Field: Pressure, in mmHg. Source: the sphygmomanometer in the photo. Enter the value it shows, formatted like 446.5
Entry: 60
